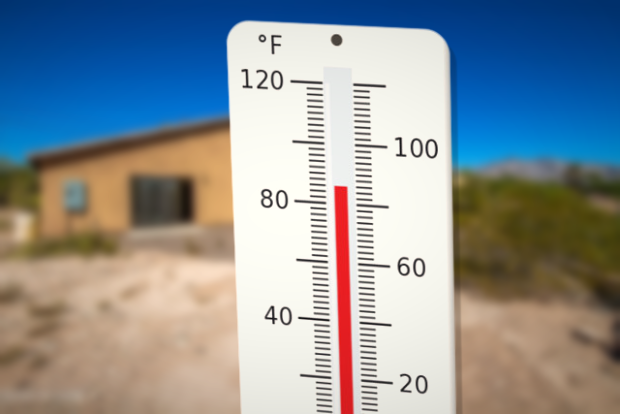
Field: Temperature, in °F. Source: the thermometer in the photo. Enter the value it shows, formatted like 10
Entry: 86
